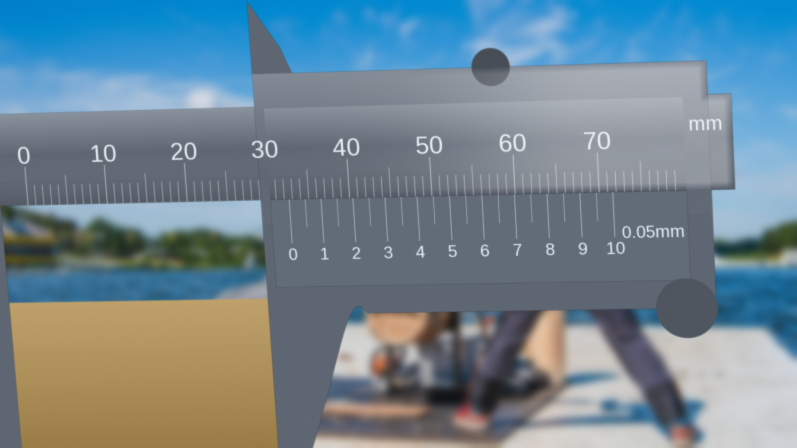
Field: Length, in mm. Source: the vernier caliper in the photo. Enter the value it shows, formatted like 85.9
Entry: 32.6
